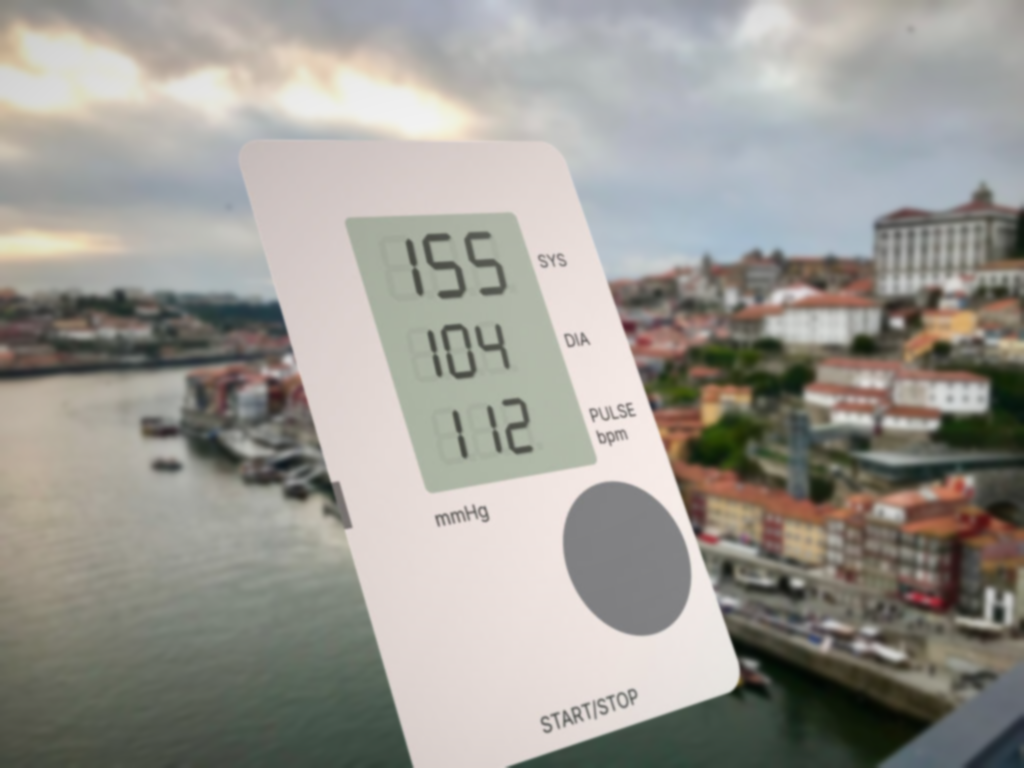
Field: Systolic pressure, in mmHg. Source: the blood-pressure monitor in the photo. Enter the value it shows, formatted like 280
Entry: 155
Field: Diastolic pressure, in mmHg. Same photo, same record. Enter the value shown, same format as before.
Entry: 104
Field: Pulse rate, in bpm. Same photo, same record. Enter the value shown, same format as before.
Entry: 112
